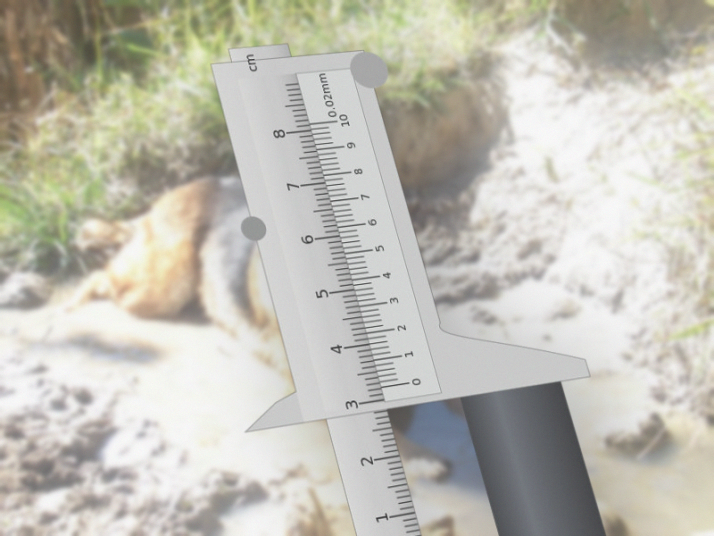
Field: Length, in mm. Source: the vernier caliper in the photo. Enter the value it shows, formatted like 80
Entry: 32.2
